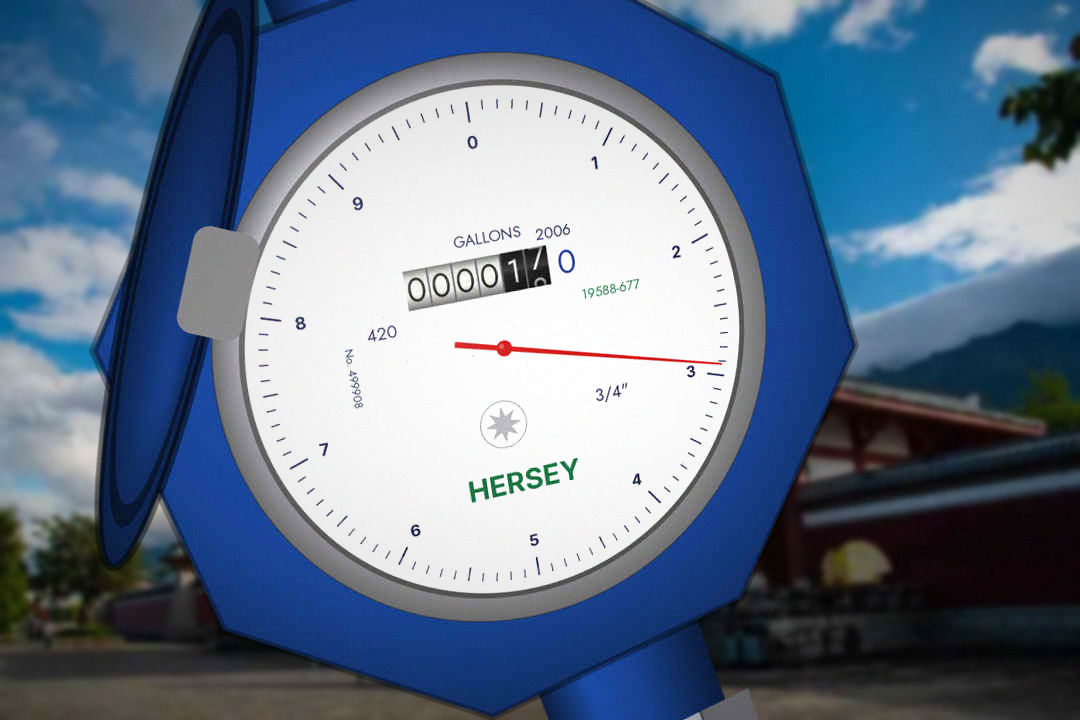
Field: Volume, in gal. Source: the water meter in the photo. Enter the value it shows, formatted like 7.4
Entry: 172.9
